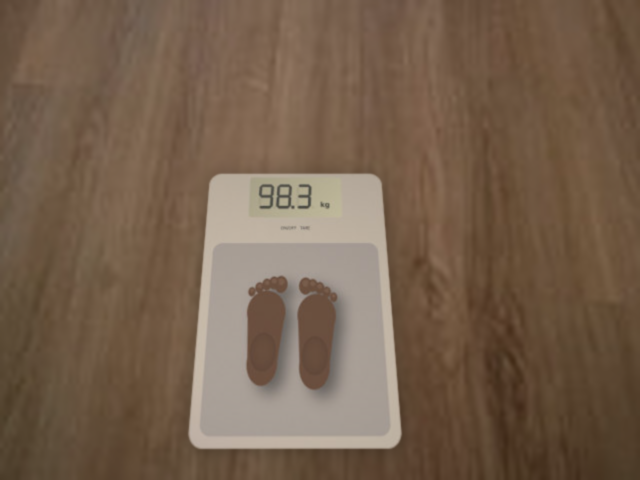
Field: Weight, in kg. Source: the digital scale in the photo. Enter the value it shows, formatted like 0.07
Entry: 98.3
